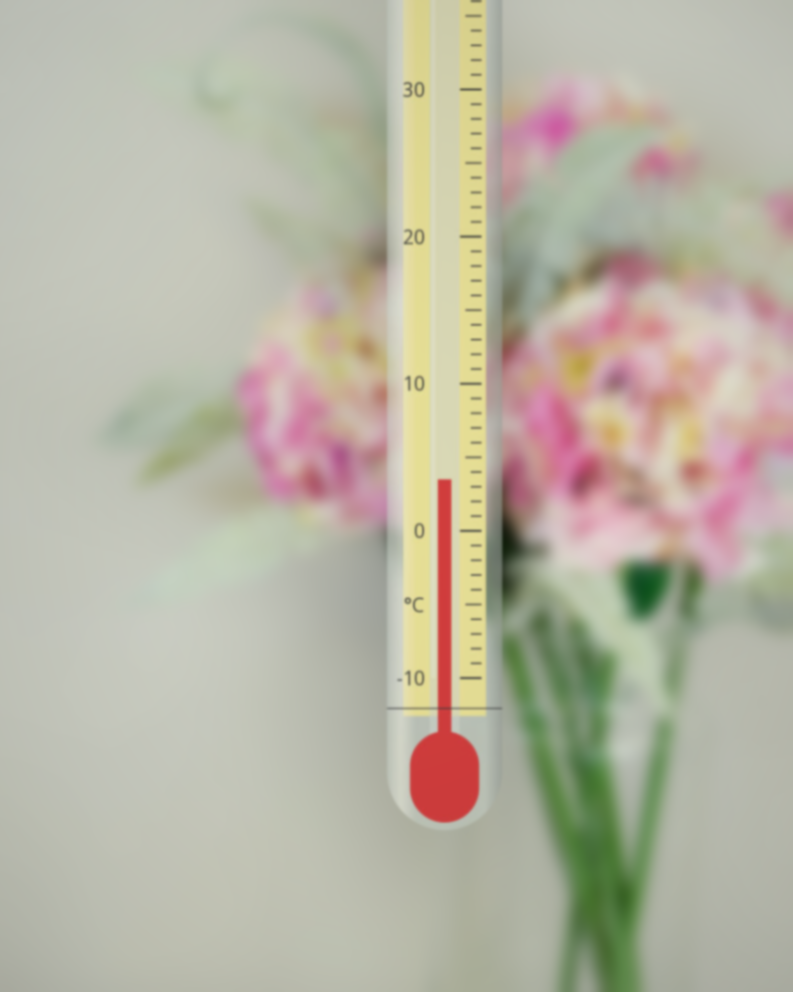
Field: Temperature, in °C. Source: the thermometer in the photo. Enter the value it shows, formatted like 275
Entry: 3.5
